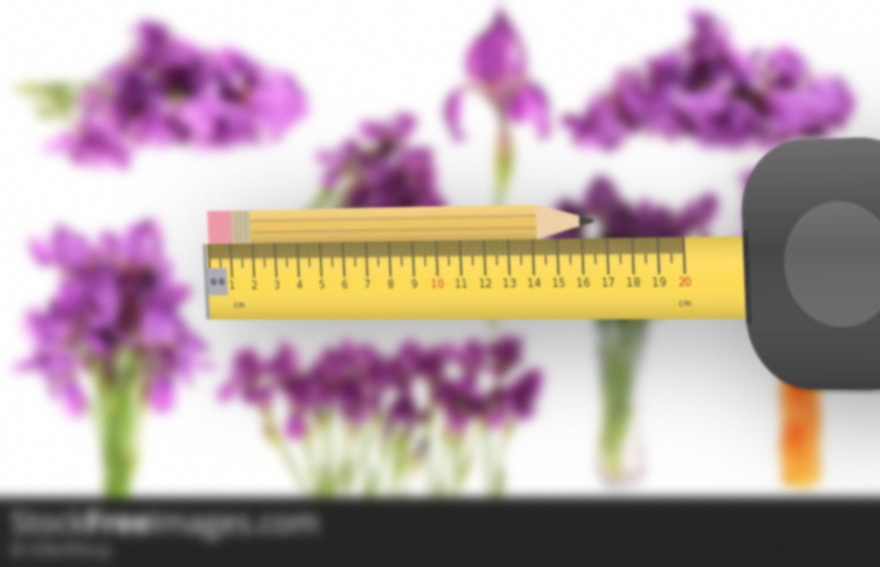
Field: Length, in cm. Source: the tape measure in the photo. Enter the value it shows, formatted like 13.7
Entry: 16.5
